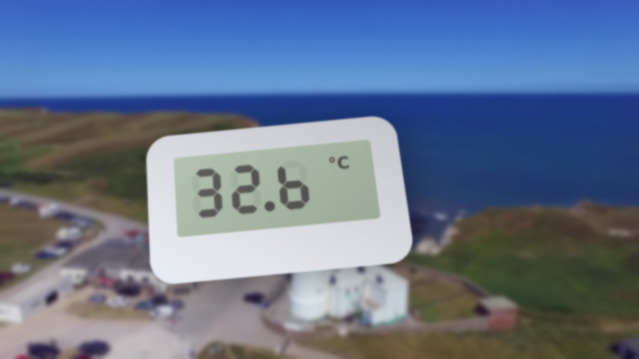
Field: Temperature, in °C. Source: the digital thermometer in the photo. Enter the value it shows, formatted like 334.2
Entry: 32.6
